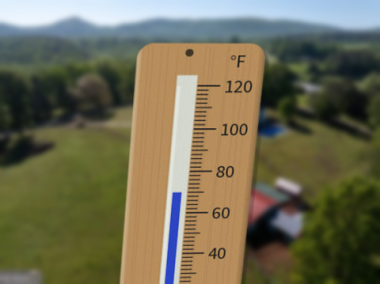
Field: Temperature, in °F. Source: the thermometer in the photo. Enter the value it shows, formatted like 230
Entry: 70
